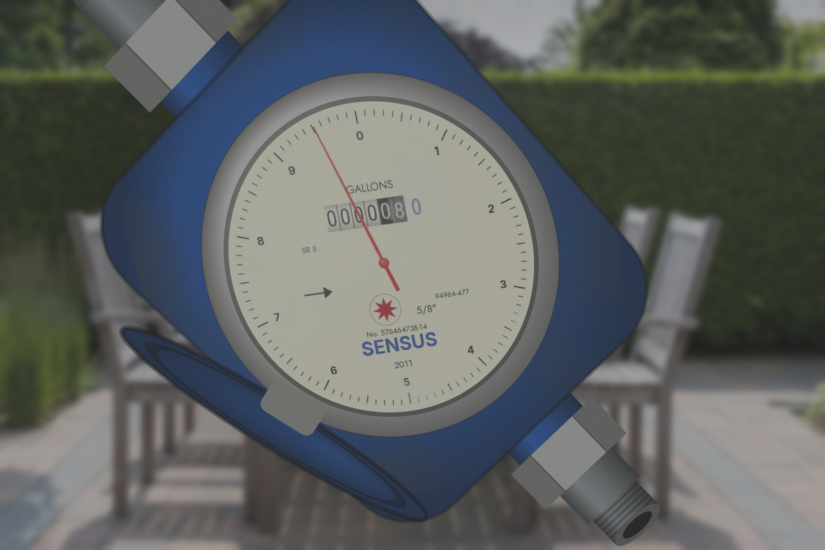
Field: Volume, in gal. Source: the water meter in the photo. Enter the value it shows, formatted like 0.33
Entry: 79.5
